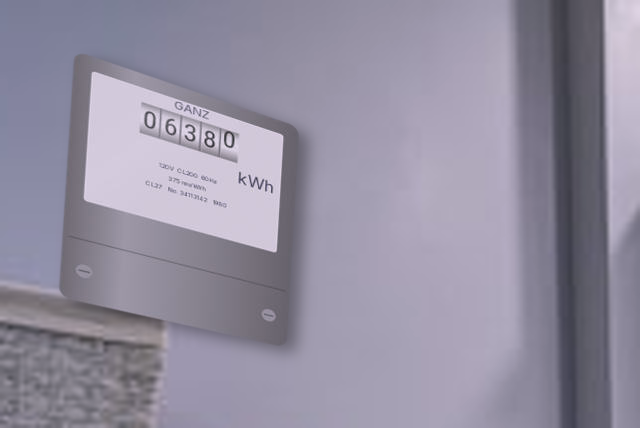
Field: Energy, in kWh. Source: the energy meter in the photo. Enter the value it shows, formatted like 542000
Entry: 6380
